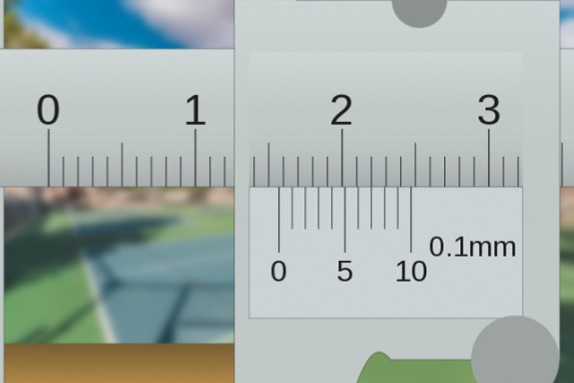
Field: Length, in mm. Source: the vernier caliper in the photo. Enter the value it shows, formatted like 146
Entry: 15.7
